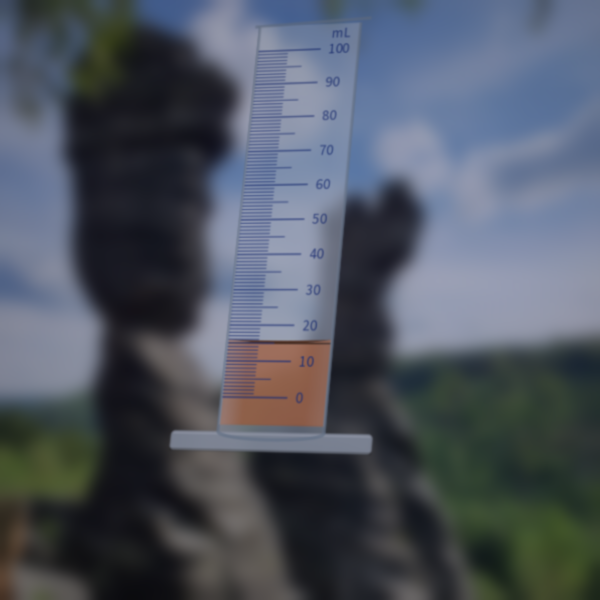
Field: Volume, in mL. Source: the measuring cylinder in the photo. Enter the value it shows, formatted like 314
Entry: 15
